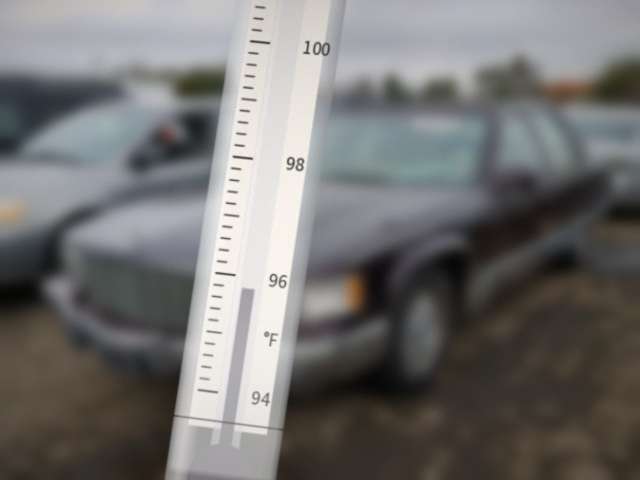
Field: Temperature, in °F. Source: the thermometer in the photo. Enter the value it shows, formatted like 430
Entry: 95.8
